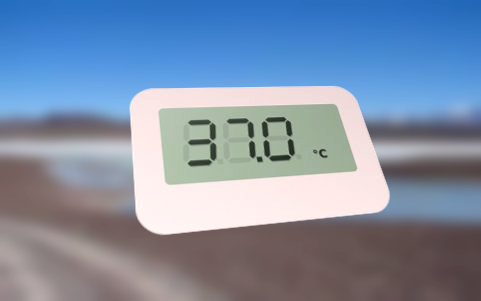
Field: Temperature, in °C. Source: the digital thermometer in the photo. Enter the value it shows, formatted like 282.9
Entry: 37.0
